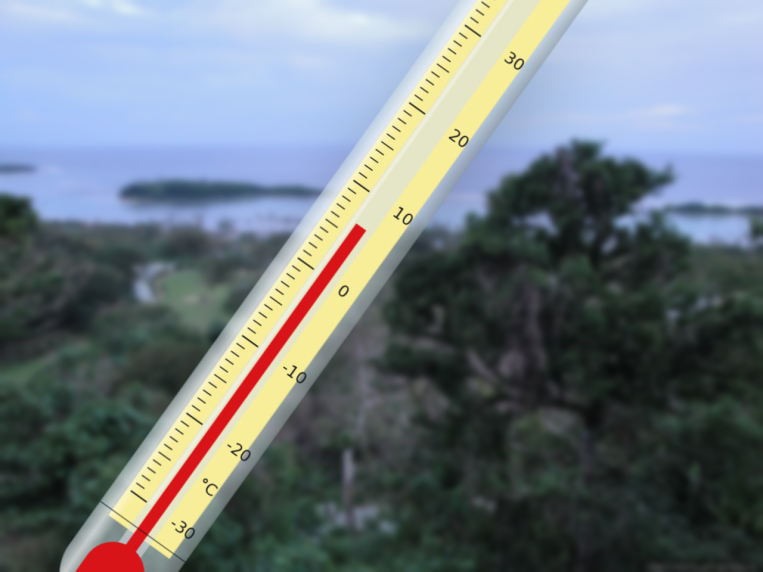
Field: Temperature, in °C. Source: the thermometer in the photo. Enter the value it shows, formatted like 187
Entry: 6.5
